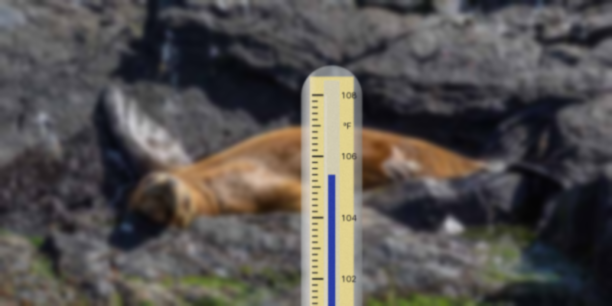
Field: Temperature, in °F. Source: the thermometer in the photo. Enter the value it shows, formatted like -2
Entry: 105.4
